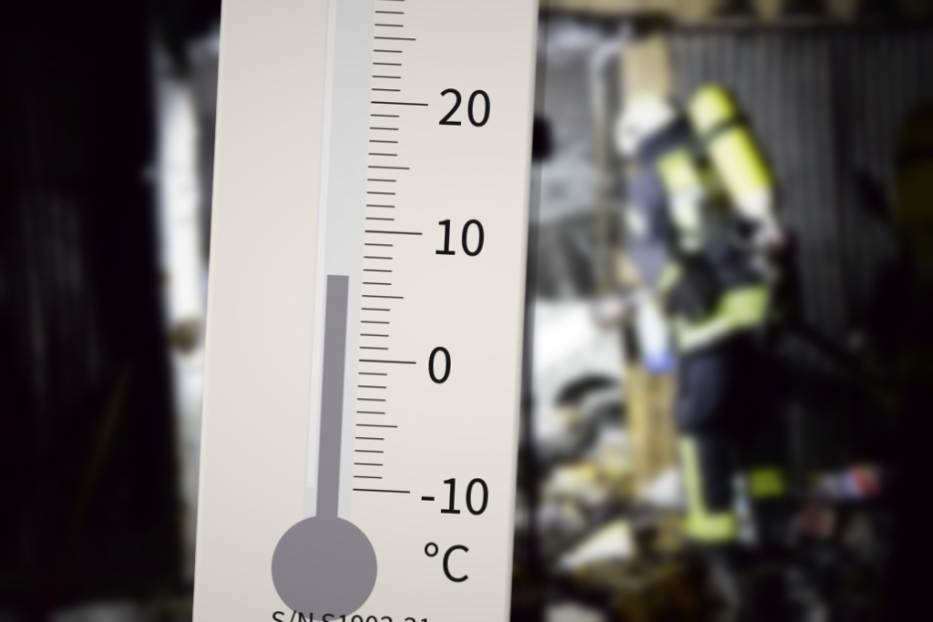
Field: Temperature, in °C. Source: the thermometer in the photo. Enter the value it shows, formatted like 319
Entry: 6.5
